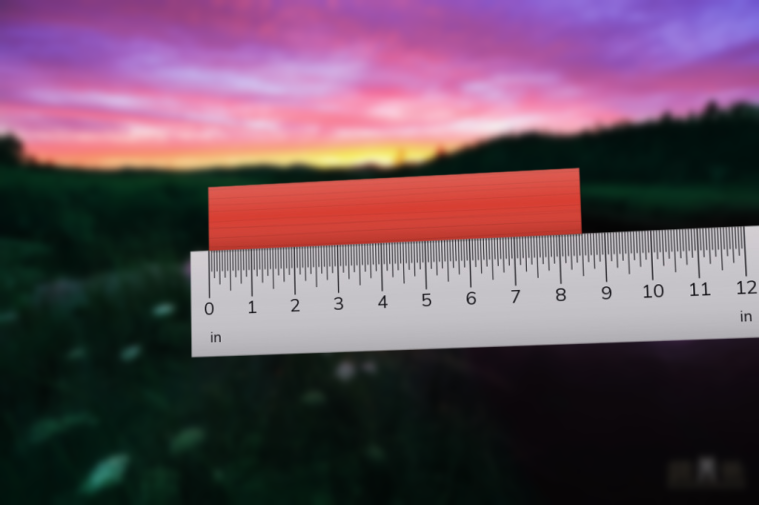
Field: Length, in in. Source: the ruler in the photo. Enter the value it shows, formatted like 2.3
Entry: 8.5
